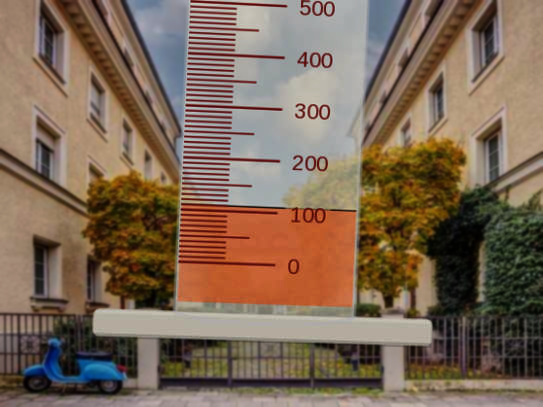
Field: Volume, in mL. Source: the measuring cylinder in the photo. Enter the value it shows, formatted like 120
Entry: 110
